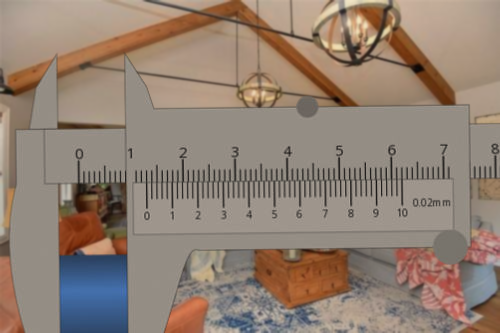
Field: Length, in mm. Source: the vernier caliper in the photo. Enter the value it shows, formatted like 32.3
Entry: 13.0
